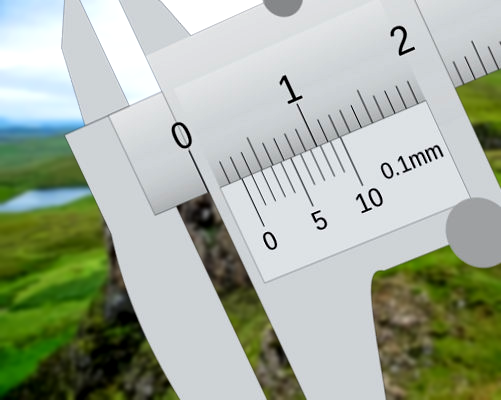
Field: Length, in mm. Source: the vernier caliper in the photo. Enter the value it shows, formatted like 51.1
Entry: 3.1
